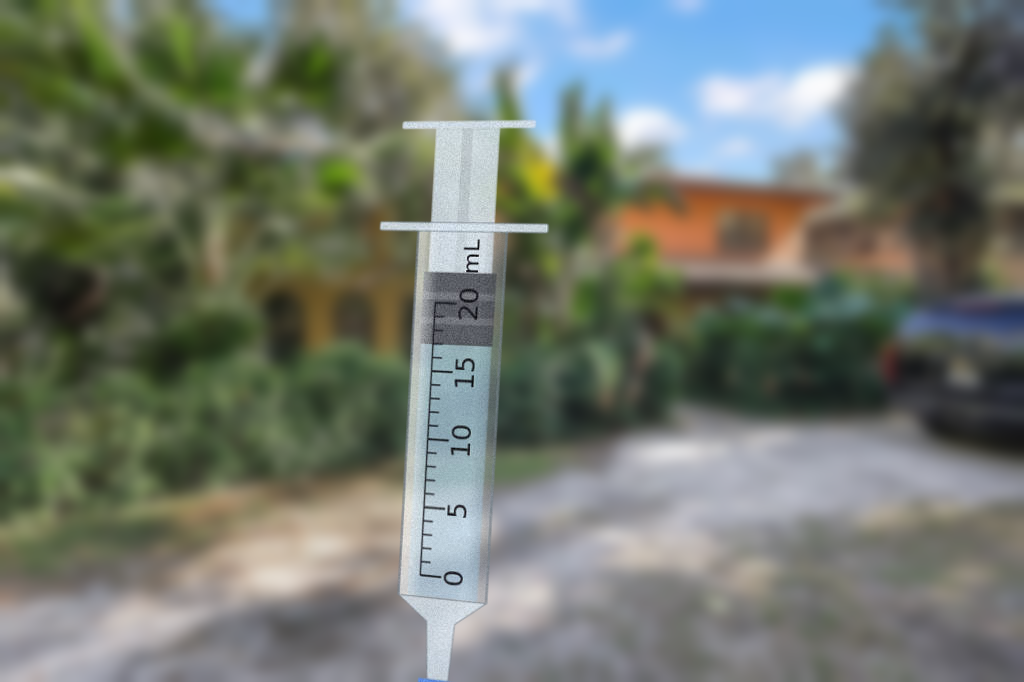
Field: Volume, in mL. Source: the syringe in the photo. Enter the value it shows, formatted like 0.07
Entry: 17
